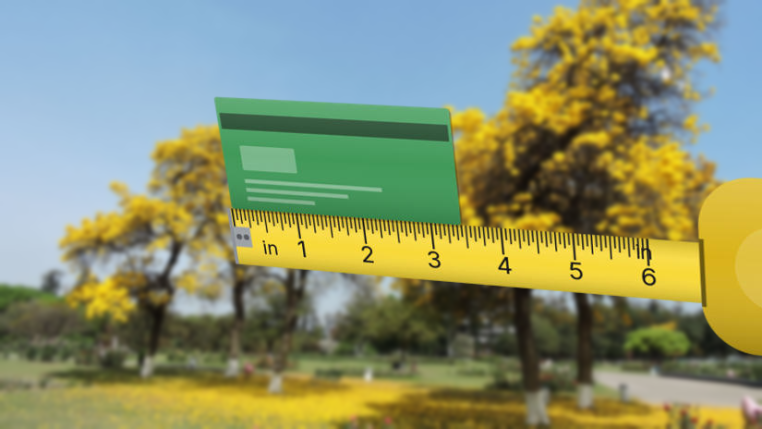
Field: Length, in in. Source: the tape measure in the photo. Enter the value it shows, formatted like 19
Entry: 3.4375
